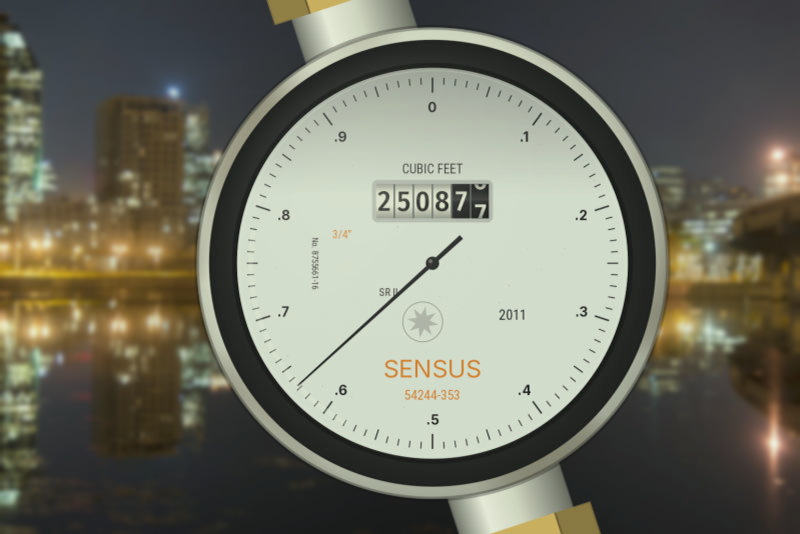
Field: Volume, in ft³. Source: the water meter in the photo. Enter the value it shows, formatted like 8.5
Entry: 250876.63
